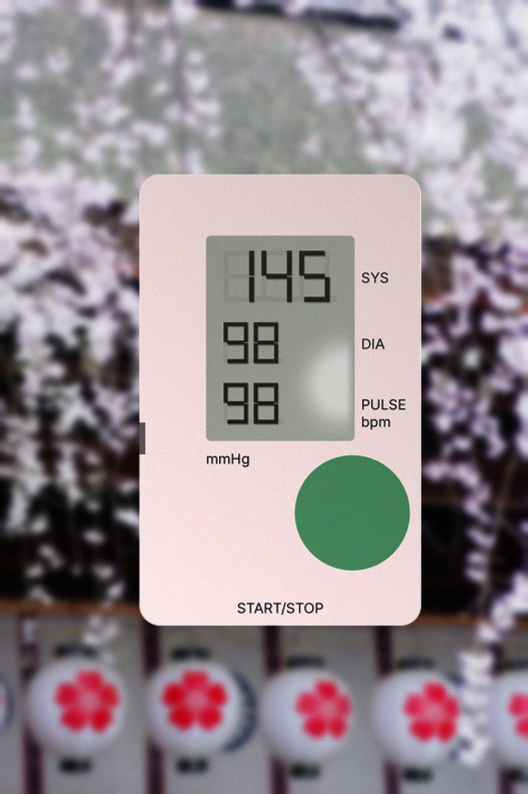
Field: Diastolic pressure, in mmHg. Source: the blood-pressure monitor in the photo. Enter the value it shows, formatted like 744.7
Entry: 98
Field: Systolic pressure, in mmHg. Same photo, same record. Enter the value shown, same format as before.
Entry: 145
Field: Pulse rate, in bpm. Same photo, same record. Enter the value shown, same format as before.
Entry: 98
